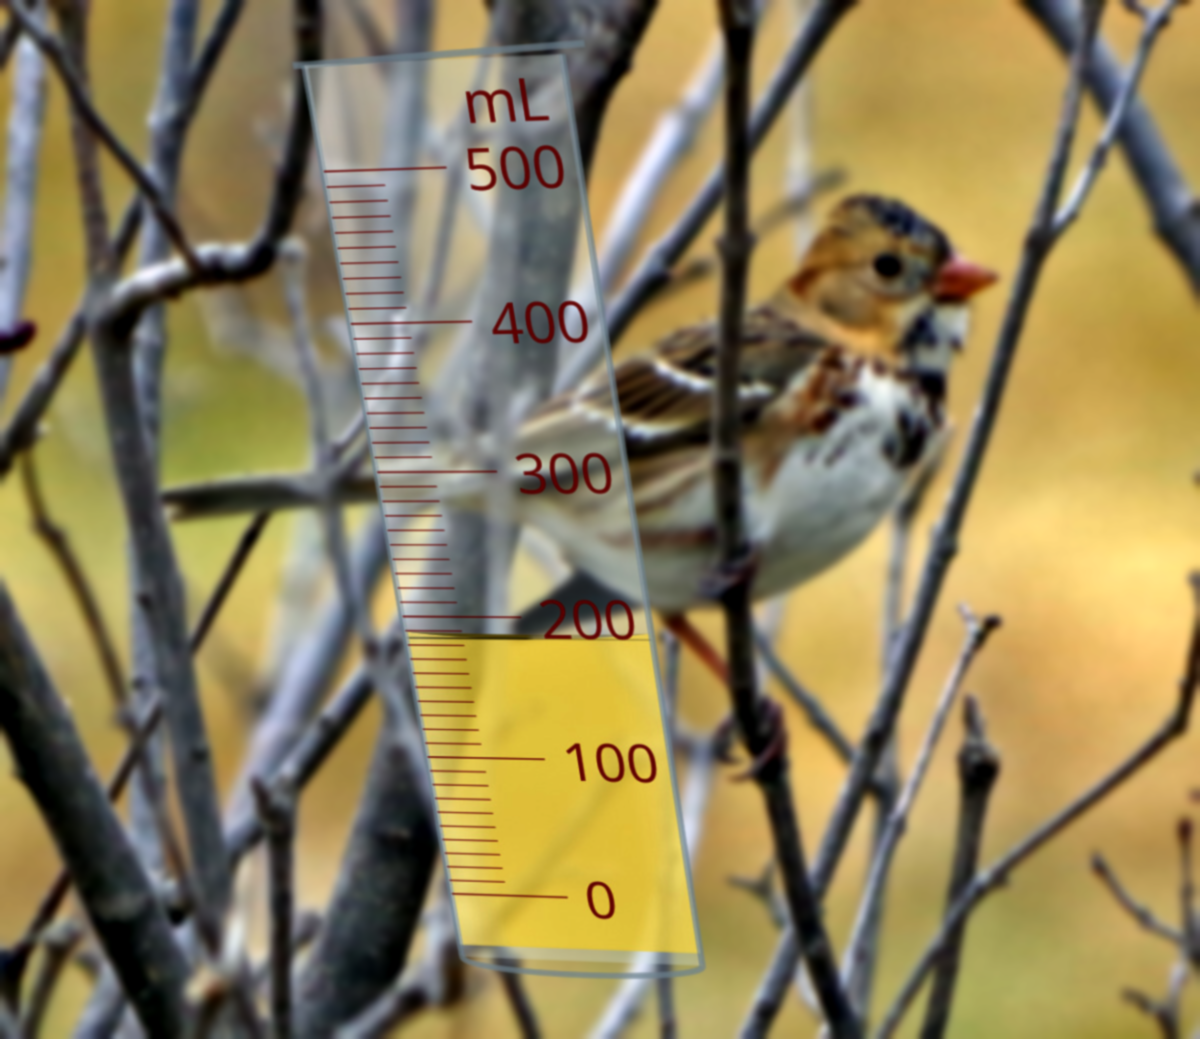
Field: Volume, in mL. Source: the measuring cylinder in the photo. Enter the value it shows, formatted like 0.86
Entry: 185
